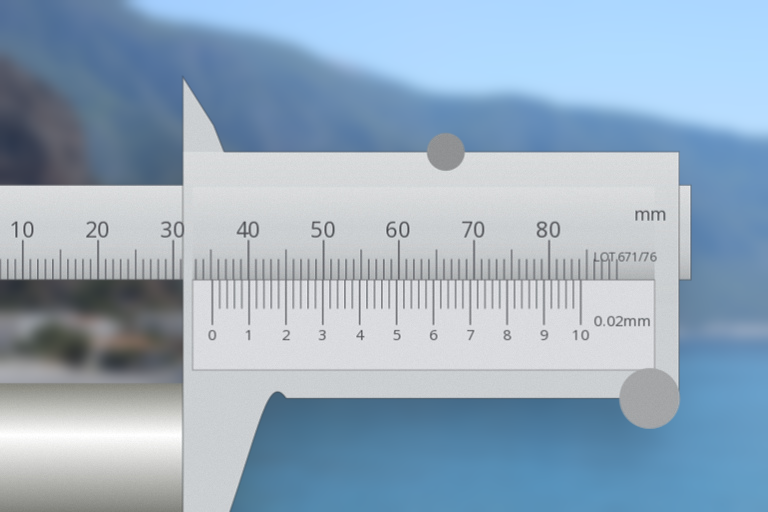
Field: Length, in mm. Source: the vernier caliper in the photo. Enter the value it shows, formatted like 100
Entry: 35.2
